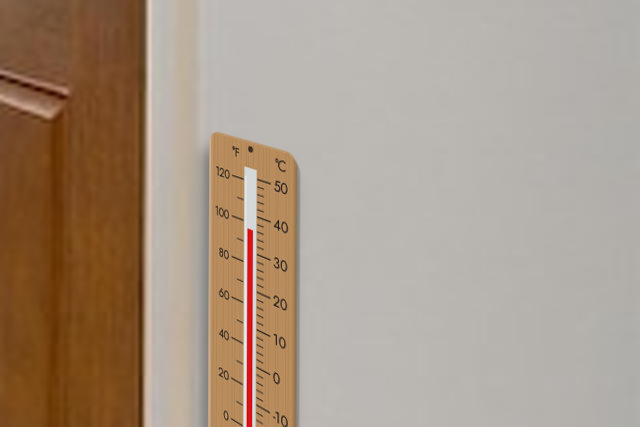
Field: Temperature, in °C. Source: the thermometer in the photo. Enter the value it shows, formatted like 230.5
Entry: 36
